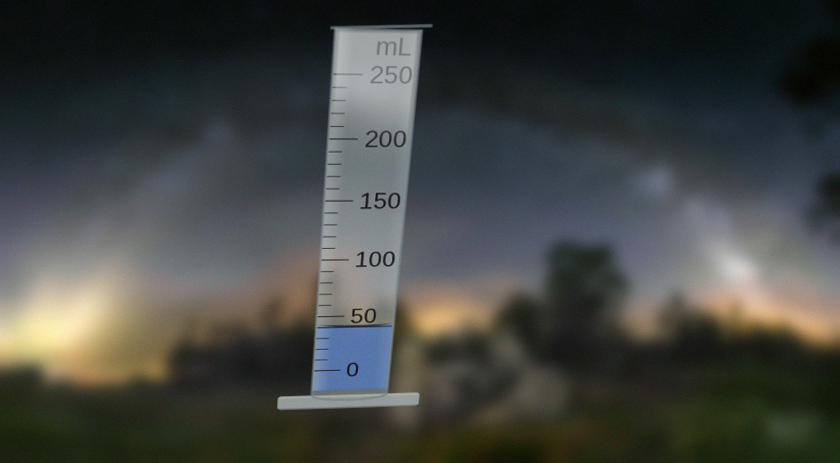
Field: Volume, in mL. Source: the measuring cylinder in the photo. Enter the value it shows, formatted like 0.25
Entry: 40
